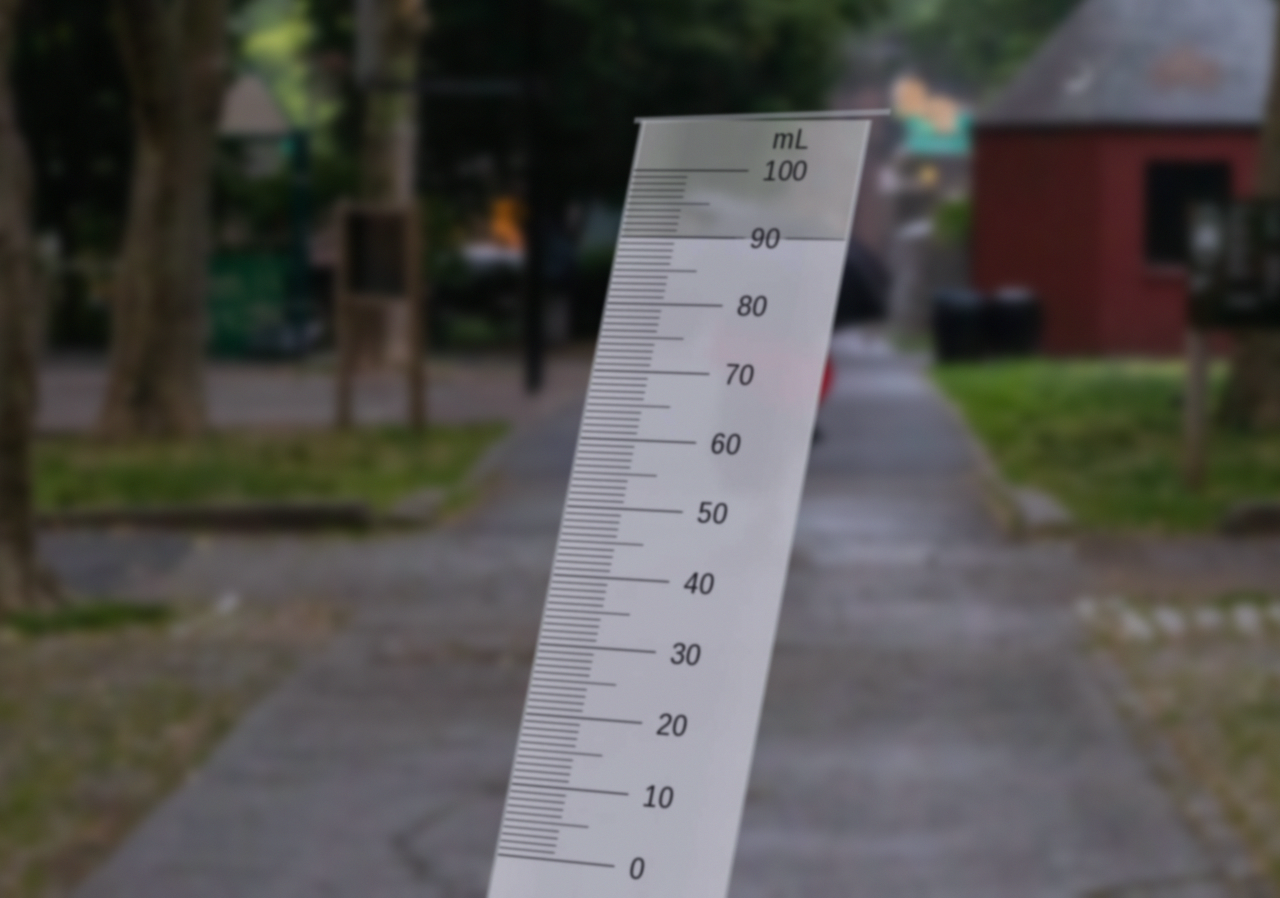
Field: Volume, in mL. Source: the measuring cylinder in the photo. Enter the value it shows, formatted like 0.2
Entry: 90
